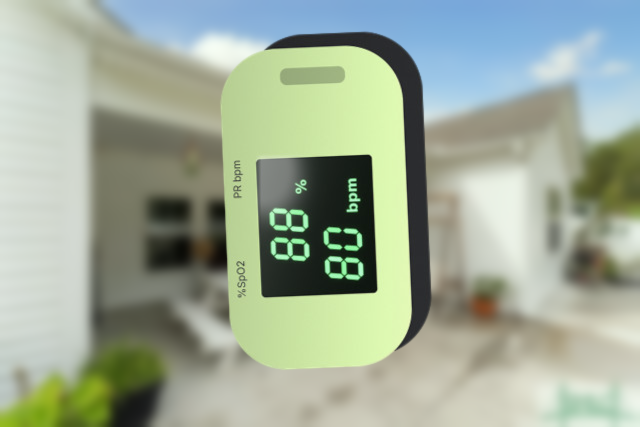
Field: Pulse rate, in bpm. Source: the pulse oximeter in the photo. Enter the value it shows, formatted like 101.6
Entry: 80
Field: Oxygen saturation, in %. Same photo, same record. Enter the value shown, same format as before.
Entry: 88
